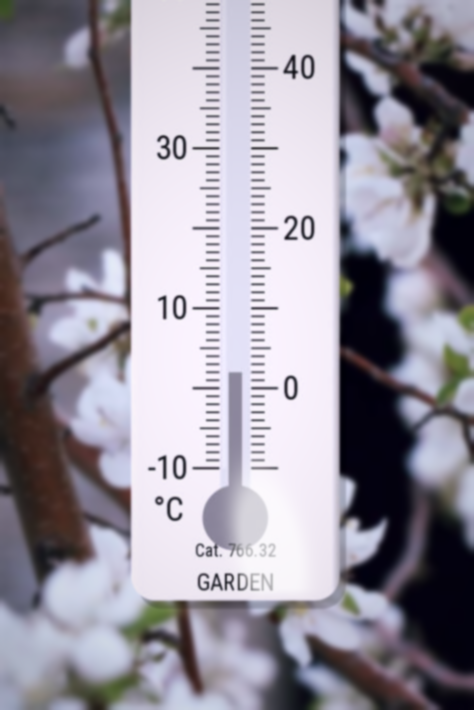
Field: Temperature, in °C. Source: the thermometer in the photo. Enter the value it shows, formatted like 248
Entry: 2
